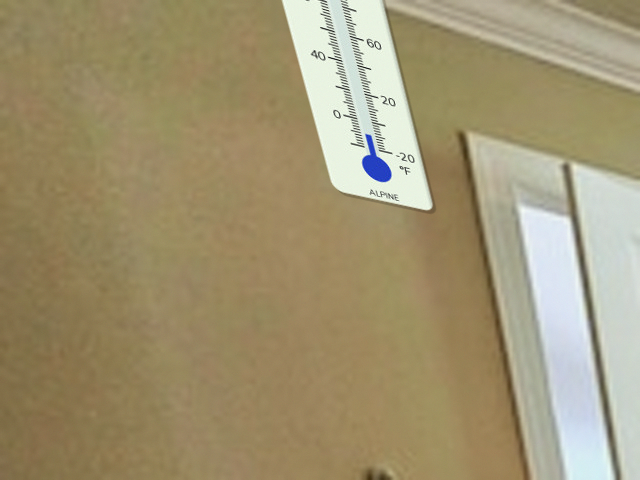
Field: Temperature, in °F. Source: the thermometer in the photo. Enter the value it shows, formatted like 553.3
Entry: -10
